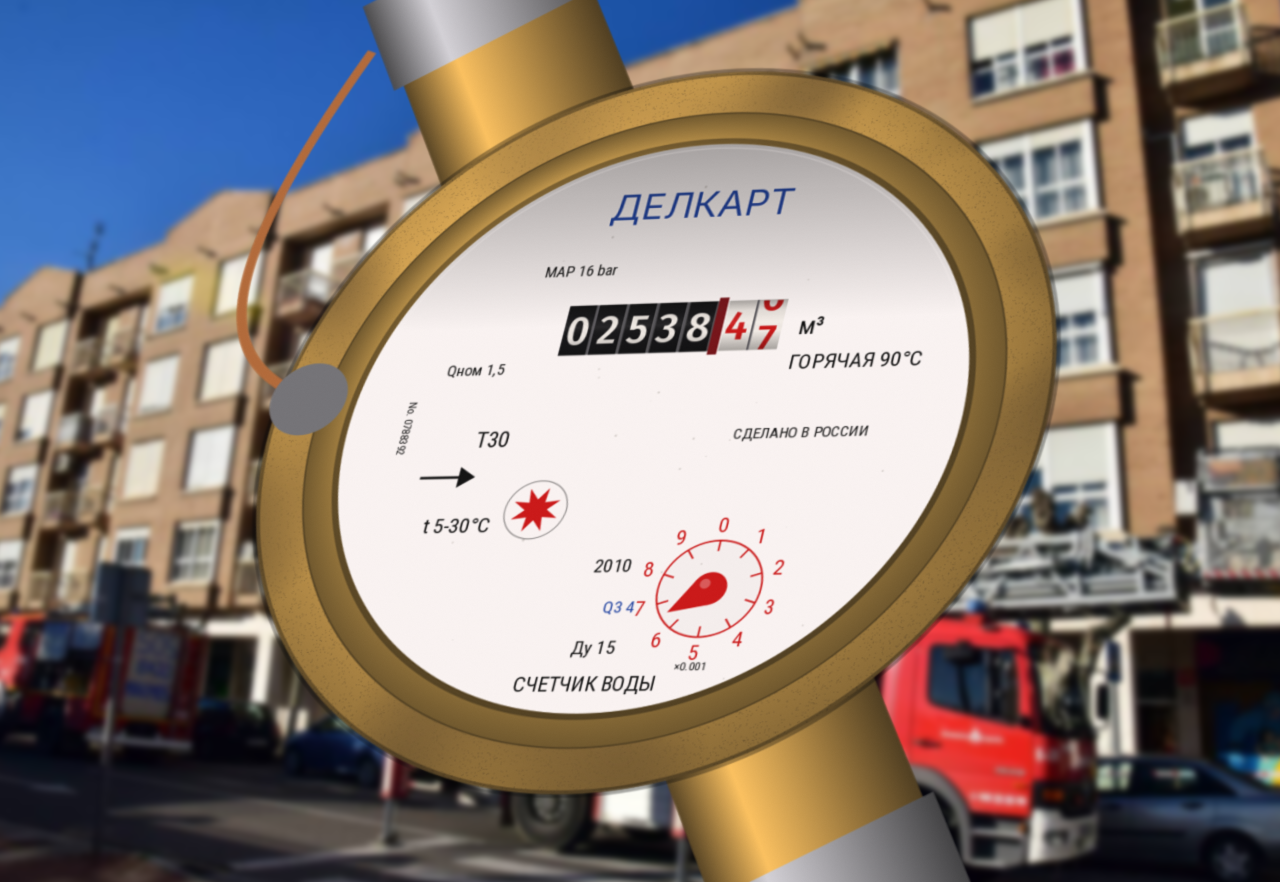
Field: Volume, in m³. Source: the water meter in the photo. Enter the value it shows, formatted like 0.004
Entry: 2538.466
